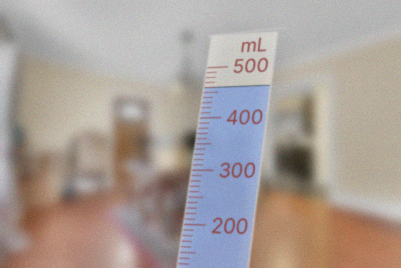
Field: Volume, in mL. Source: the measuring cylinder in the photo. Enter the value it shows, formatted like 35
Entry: 460
